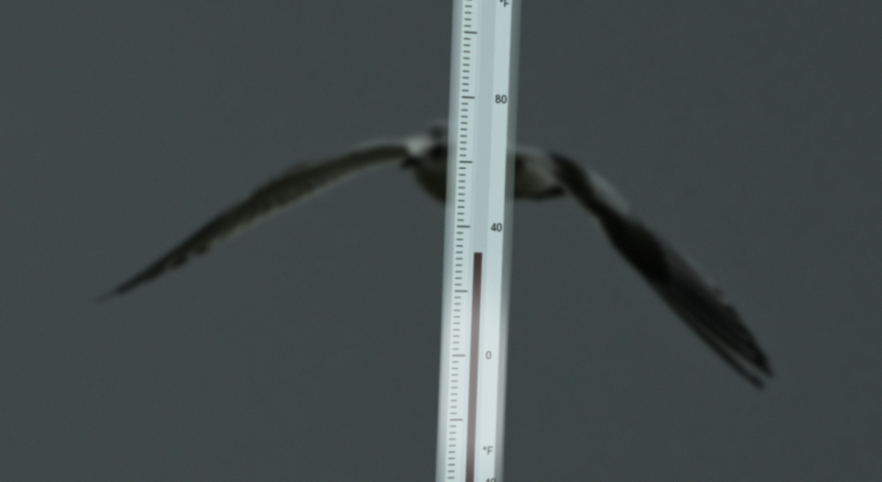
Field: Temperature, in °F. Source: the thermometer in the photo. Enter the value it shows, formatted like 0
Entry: 32
